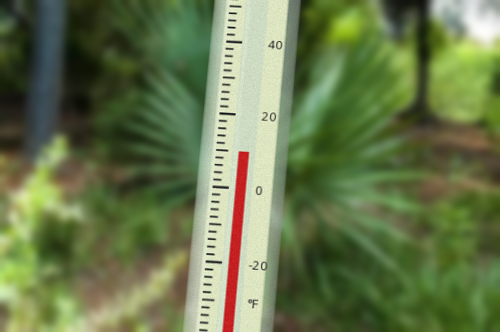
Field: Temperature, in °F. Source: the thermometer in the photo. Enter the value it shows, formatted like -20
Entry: 10
